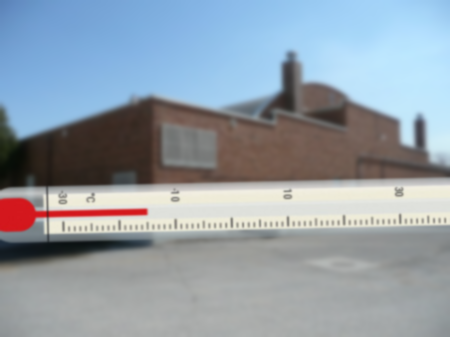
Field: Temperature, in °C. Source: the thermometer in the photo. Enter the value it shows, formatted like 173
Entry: -15
